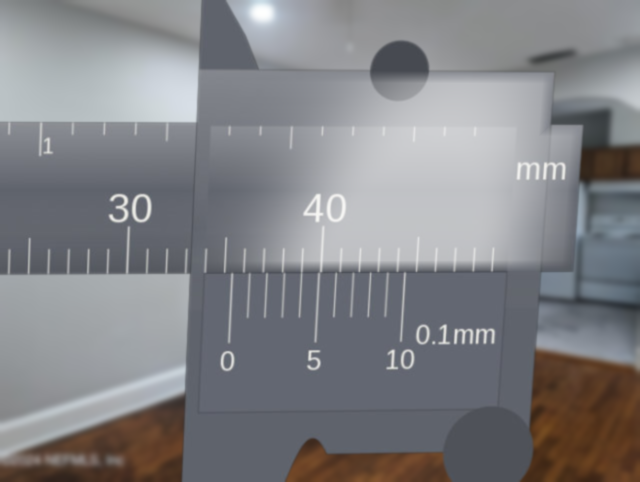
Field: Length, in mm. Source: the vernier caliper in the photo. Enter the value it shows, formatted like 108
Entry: 35.4
